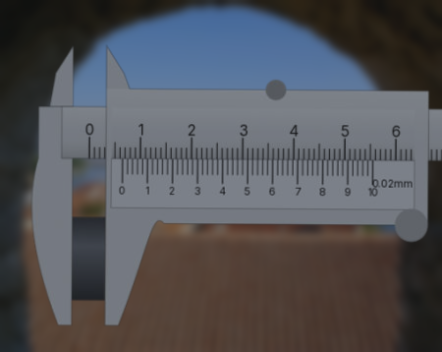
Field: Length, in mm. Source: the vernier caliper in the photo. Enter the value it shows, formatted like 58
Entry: 6.5
